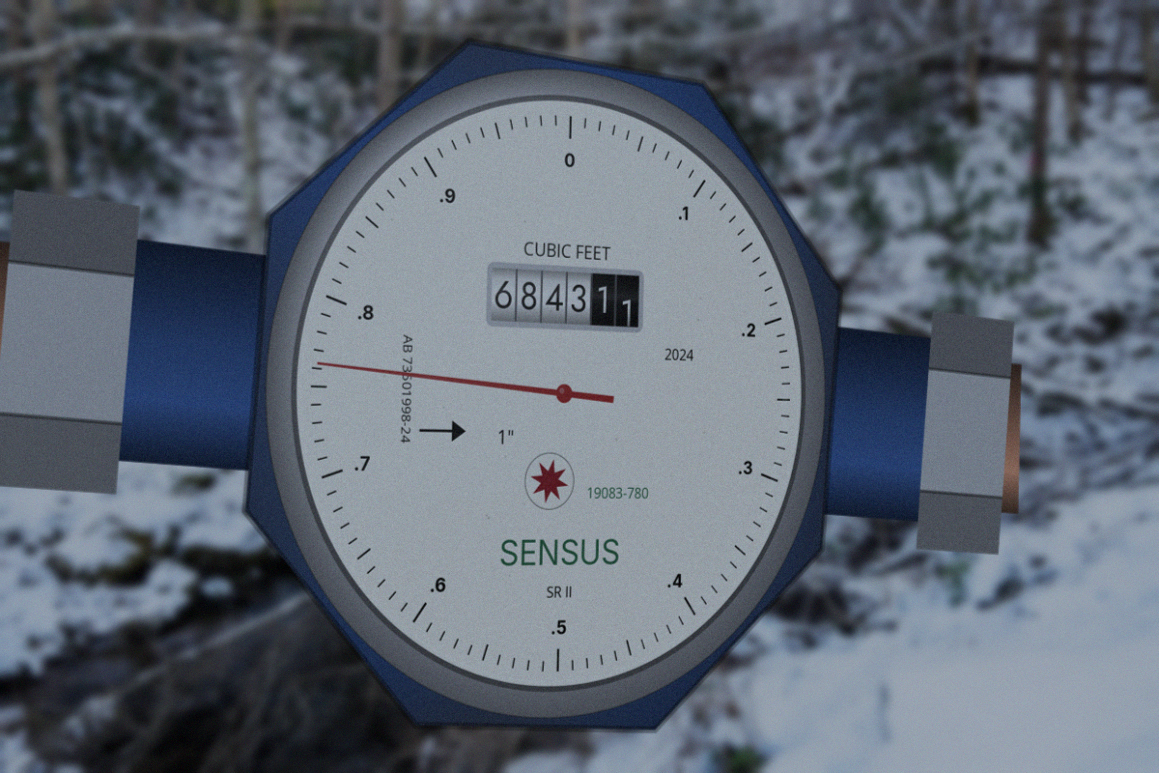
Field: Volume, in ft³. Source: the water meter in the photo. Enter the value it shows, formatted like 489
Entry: 684310.76
